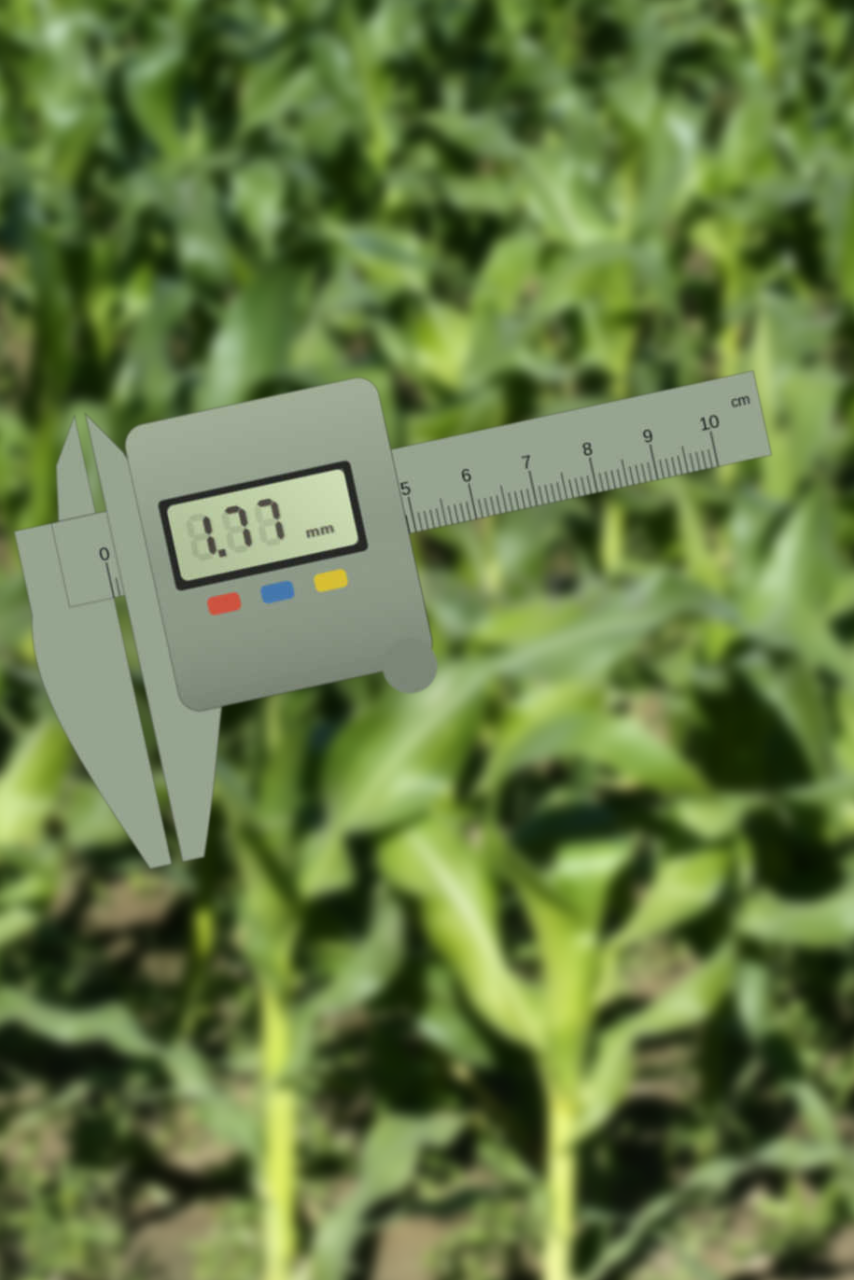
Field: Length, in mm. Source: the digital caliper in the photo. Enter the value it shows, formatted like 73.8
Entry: 1.77
